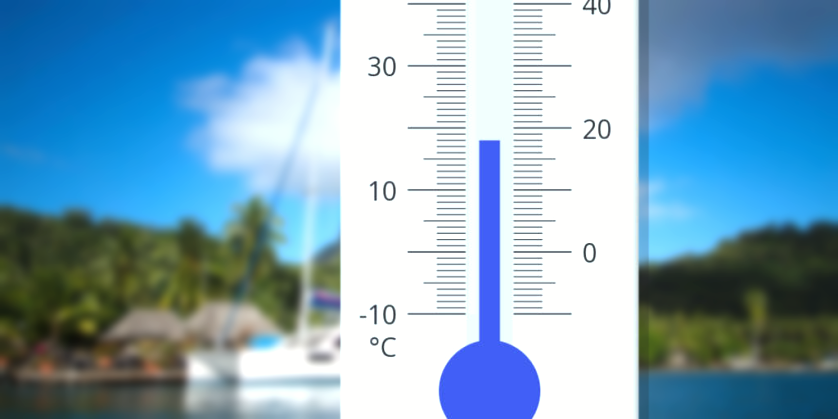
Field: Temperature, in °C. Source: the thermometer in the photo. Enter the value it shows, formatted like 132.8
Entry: 18
